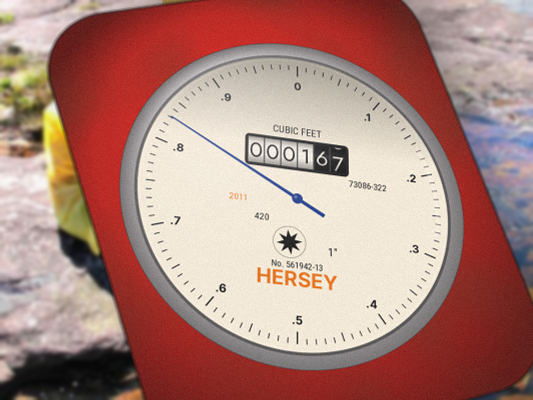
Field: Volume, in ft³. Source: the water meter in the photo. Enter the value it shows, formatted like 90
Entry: 166.83
